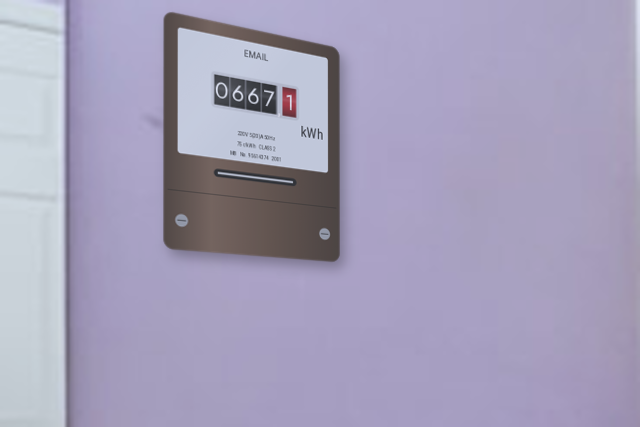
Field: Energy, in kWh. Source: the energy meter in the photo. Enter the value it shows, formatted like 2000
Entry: 667.1
